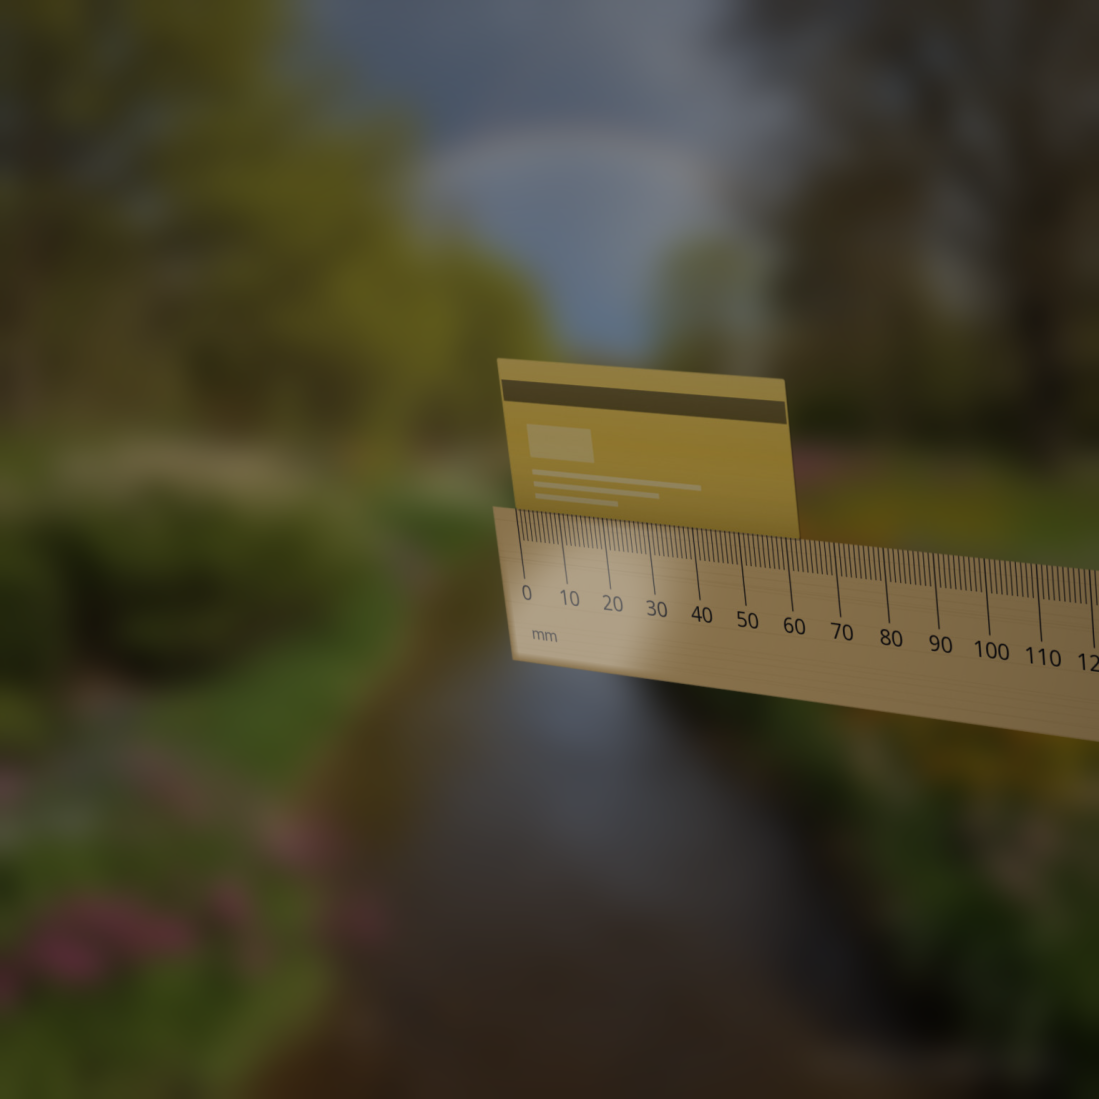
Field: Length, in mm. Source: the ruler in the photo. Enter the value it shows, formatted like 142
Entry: 63
